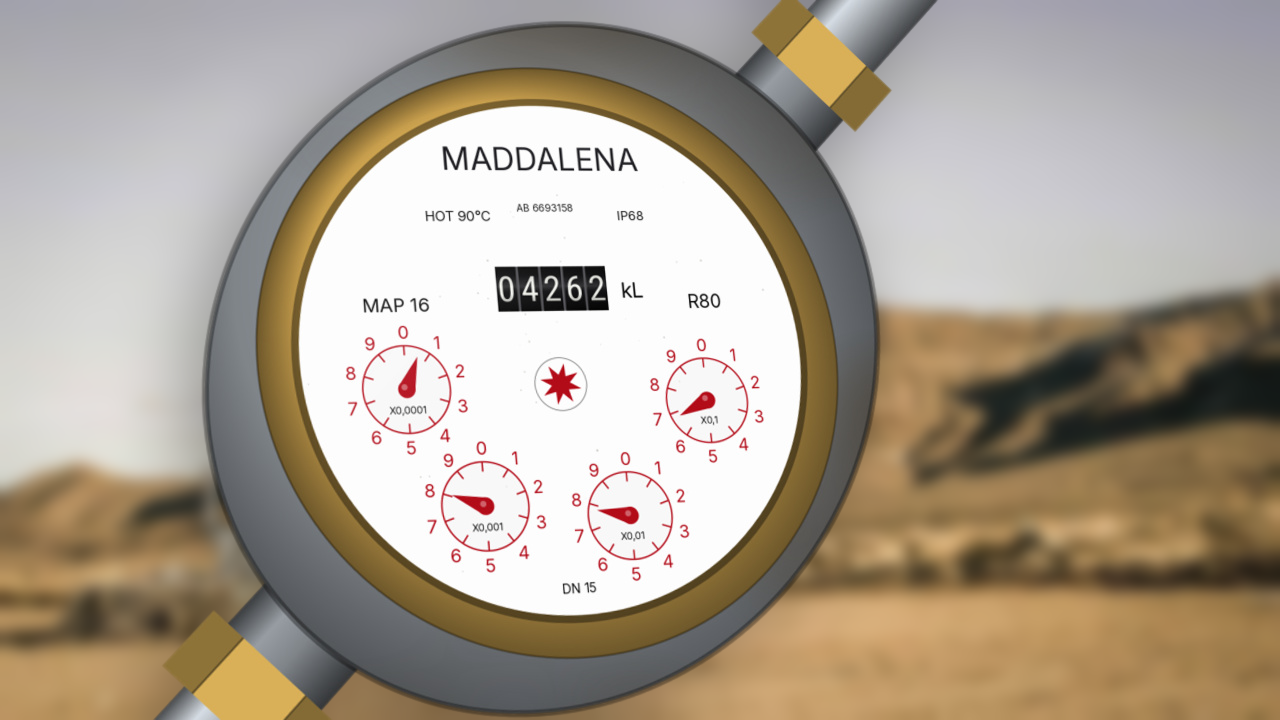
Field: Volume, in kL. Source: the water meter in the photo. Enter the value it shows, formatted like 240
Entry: 4262.6780
